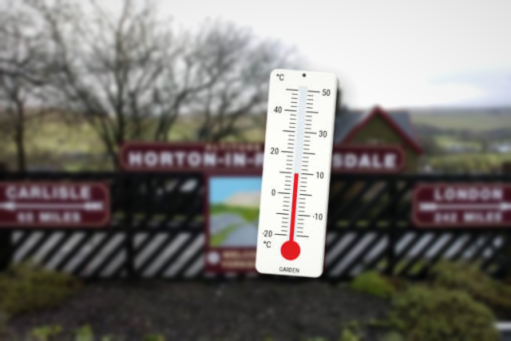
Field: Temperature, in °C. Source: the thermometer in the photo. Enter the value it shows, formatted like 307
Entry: 10
